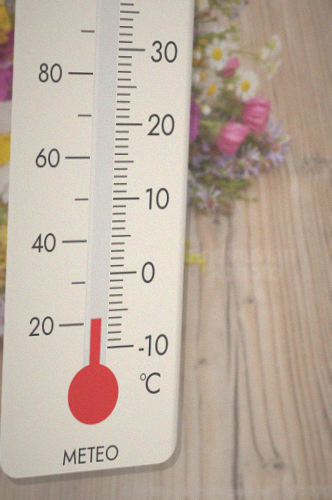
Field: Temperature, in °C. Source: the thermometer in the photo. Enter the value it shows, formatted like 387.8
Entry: -6
